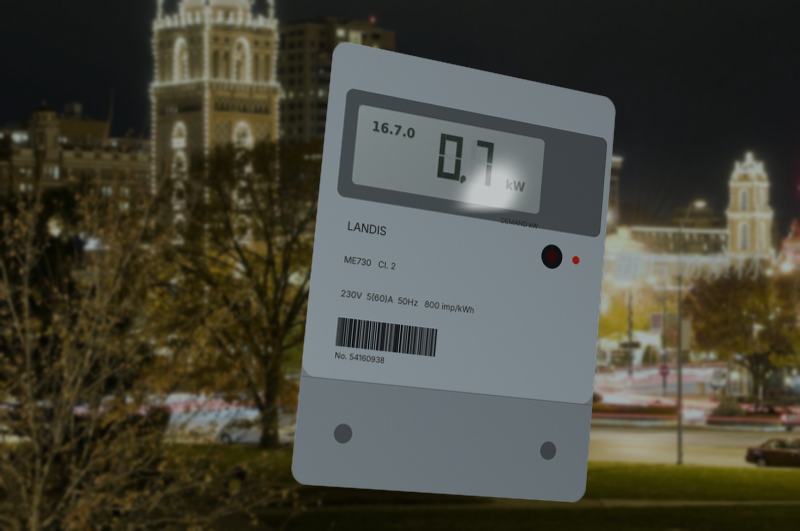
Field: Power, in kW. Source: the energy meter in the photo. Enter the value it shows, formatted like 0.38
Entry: 0.7
